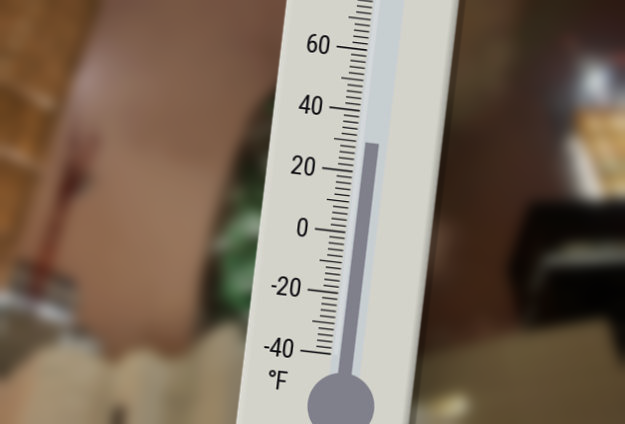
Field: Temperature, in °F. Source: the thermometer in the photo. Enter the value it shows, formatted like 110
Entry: 30
